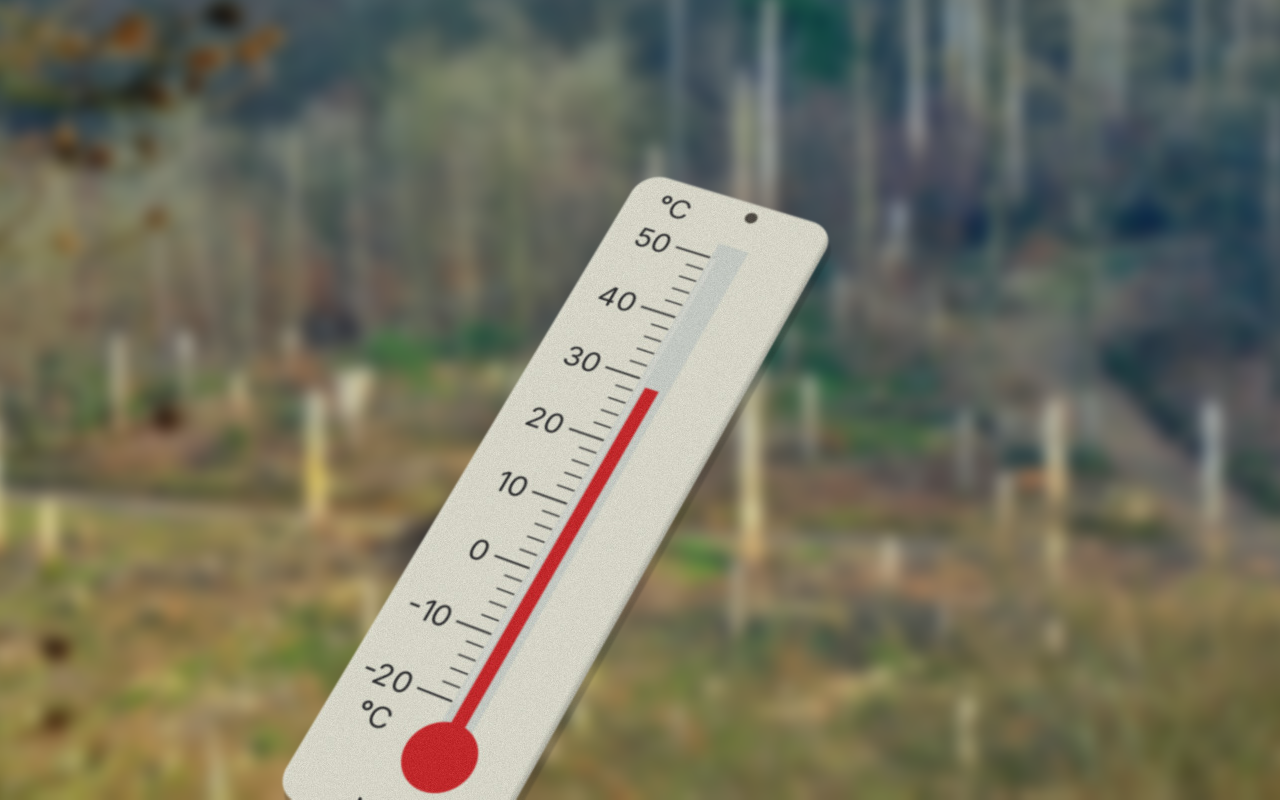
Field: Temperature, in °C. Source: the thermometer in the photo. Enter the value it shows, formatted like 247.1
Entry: 29
